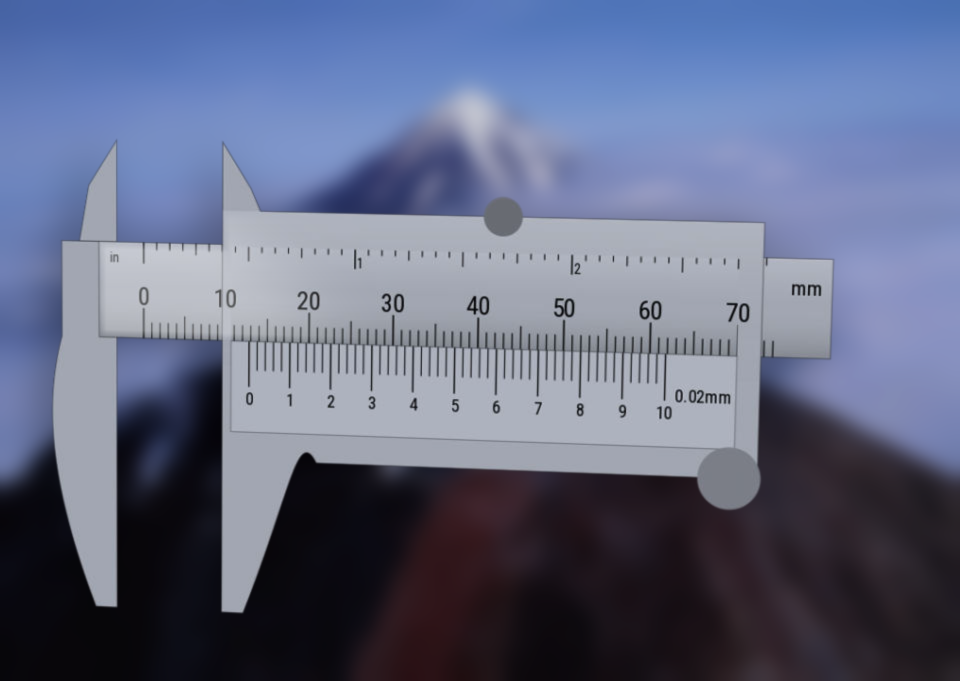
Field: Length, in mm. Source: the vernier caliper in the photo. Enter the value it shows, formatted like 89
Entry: 12.8
